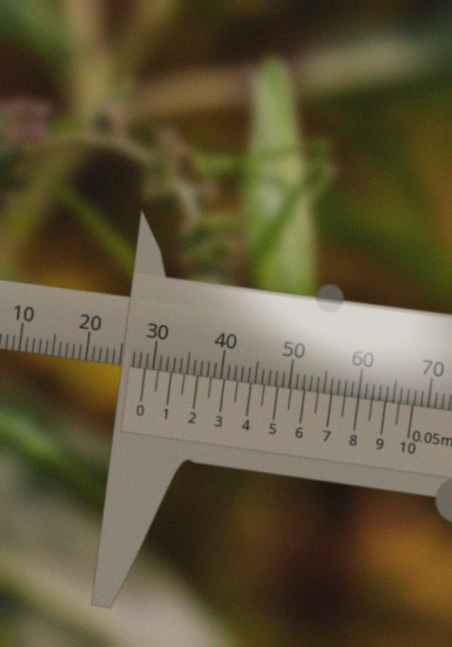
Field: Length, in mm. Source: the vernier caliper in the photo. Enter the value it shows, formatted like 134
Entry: 28.8
